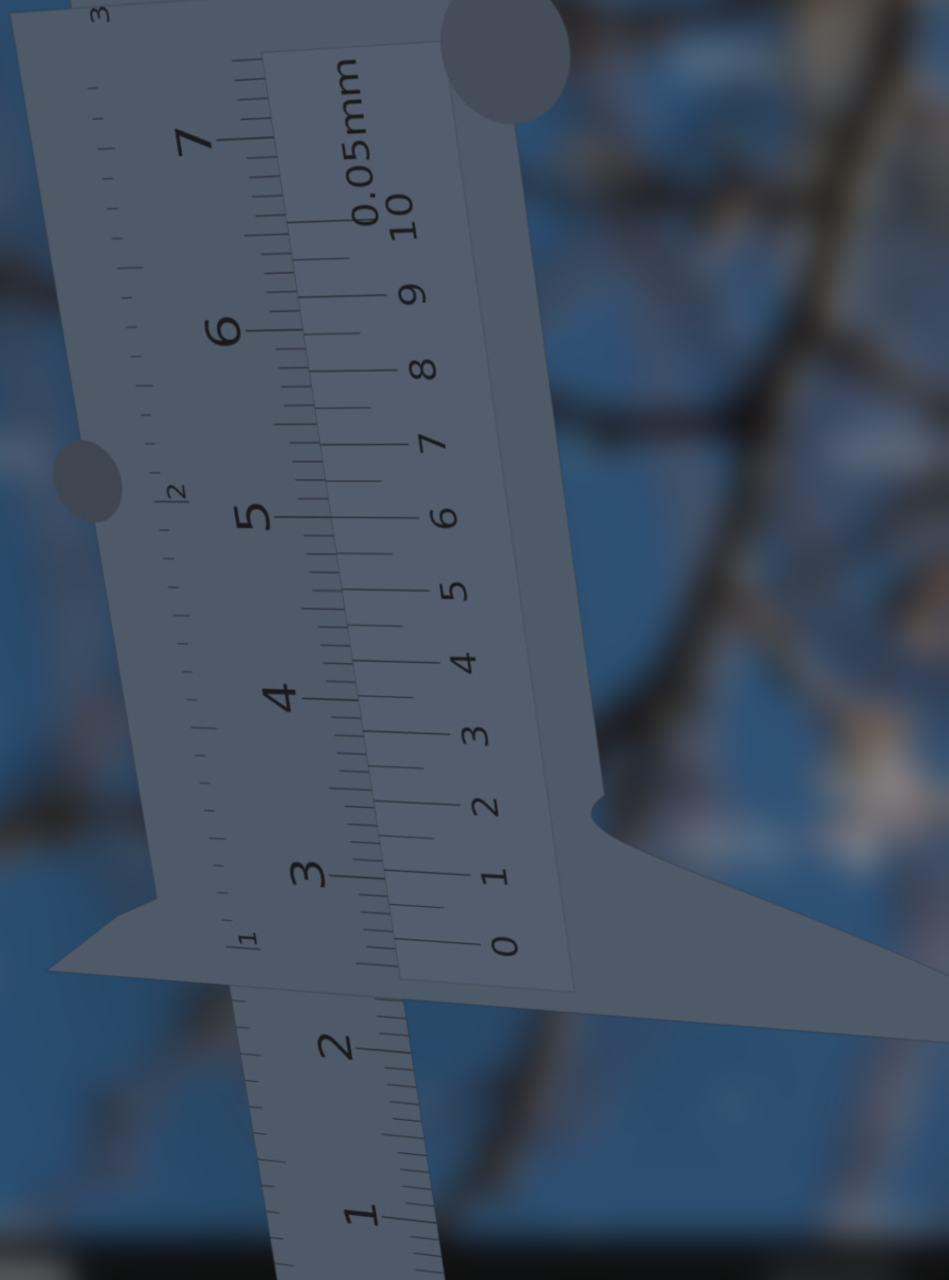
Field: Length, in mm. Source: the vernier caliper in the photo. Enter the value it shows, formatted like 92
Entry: 26.6
